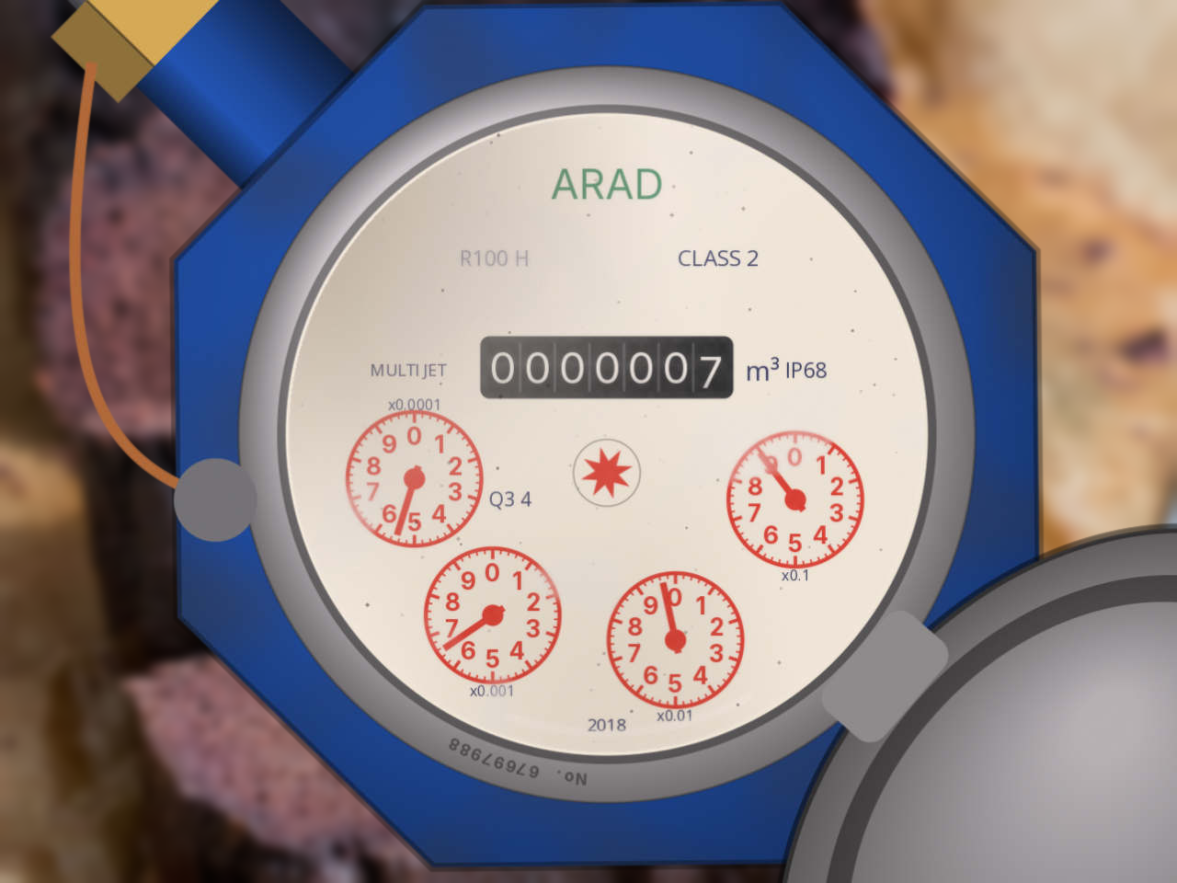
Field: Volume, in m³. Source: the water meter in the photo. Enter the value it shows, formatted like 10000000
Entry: 6.8965
